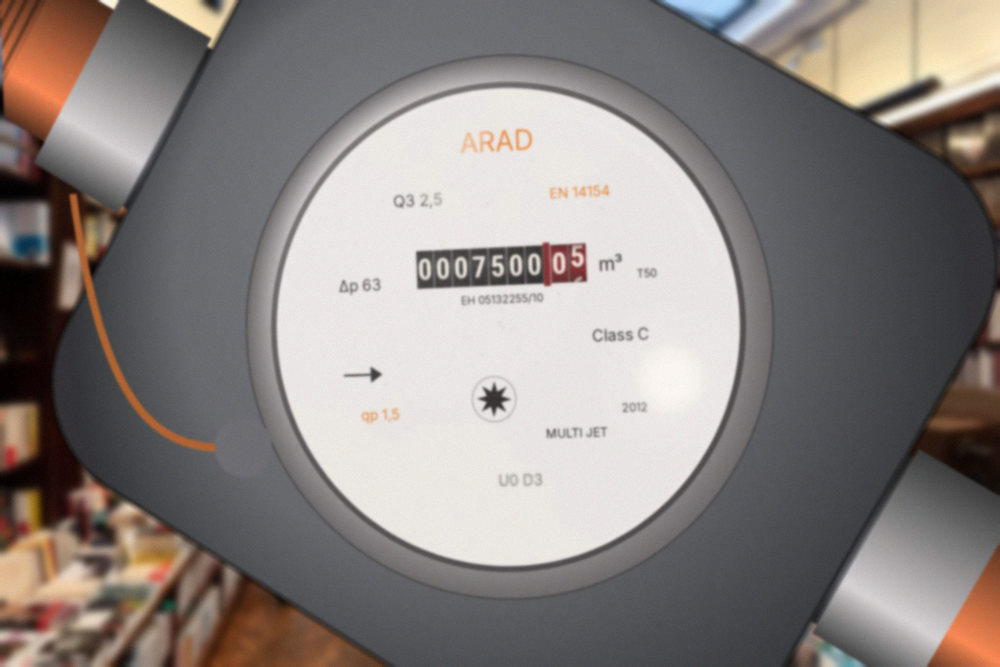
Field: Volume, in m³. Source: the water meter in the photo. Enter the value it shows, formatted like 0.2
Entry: 7500.05
